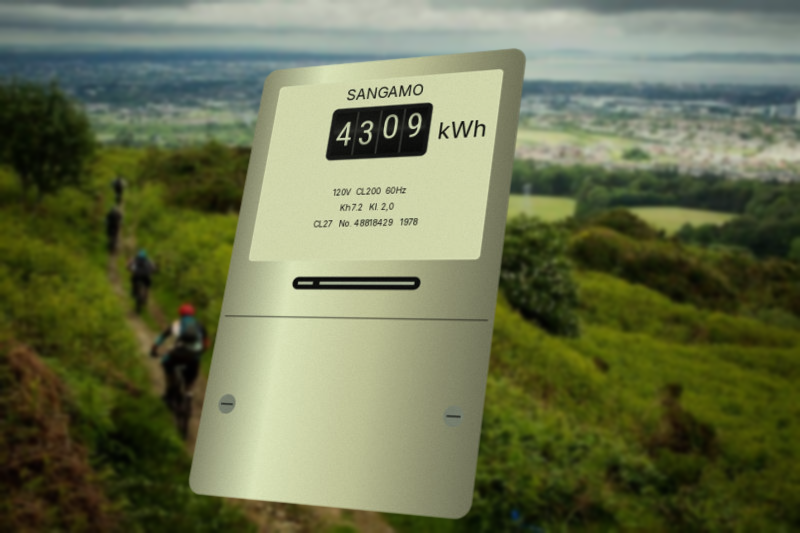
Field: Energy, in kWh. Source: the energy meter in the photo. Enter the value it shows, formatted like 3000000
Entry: 4309
